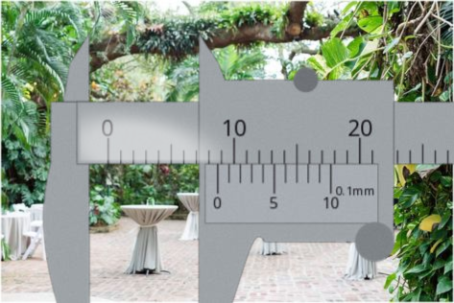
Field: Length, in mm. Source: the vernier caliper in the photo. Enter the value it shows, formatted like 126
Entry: 8.7
